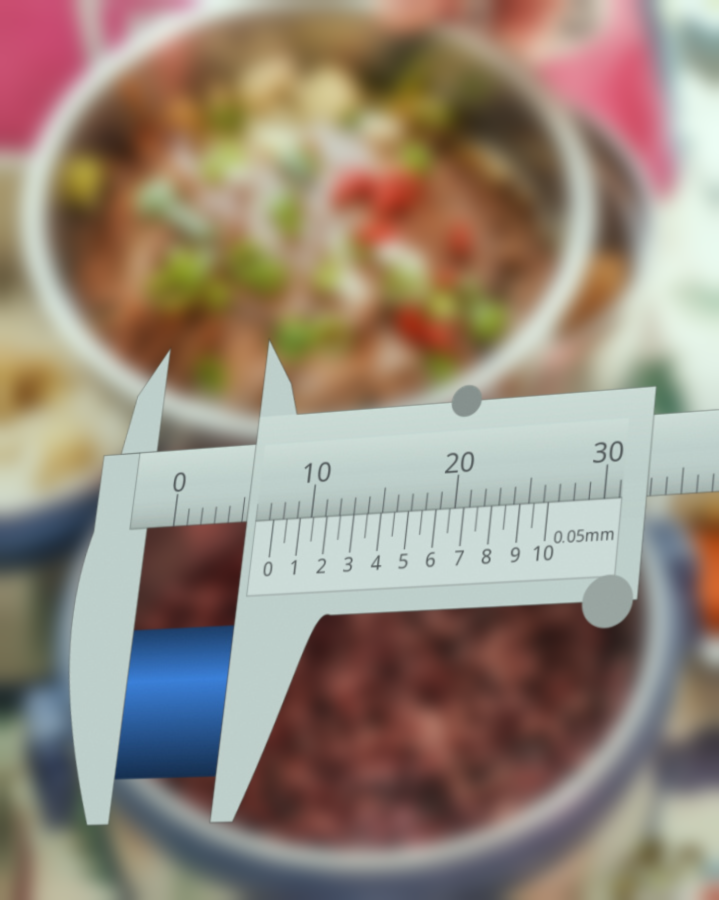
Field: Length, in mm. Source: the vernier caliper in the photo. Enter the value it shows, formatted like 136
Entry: 7.3
